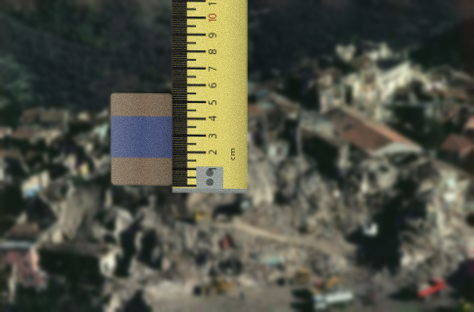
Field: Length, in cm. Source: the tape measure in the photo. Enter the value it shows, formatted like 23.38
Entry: 5.5
